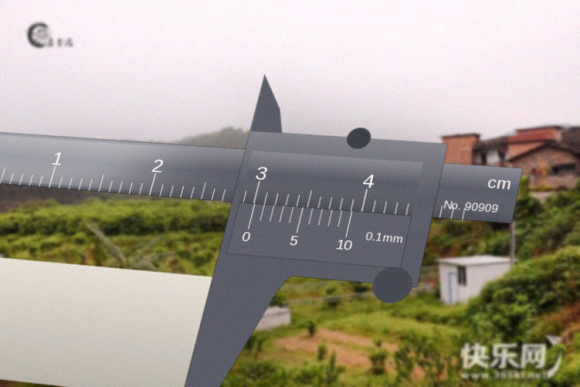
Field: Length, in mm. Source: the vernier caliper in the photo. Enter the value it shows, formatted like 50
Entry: 30.1
